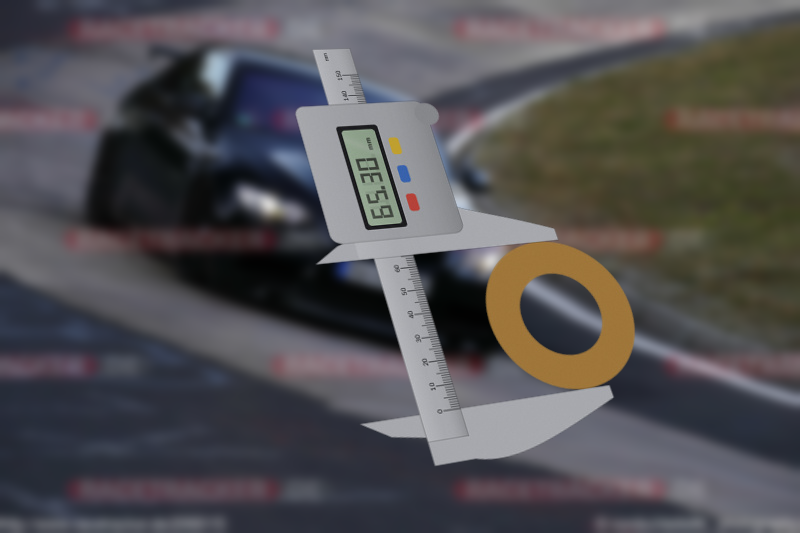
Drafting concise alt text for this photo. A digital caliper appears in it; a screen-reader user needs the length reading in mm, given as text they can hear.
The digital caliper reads 65.30 mm
